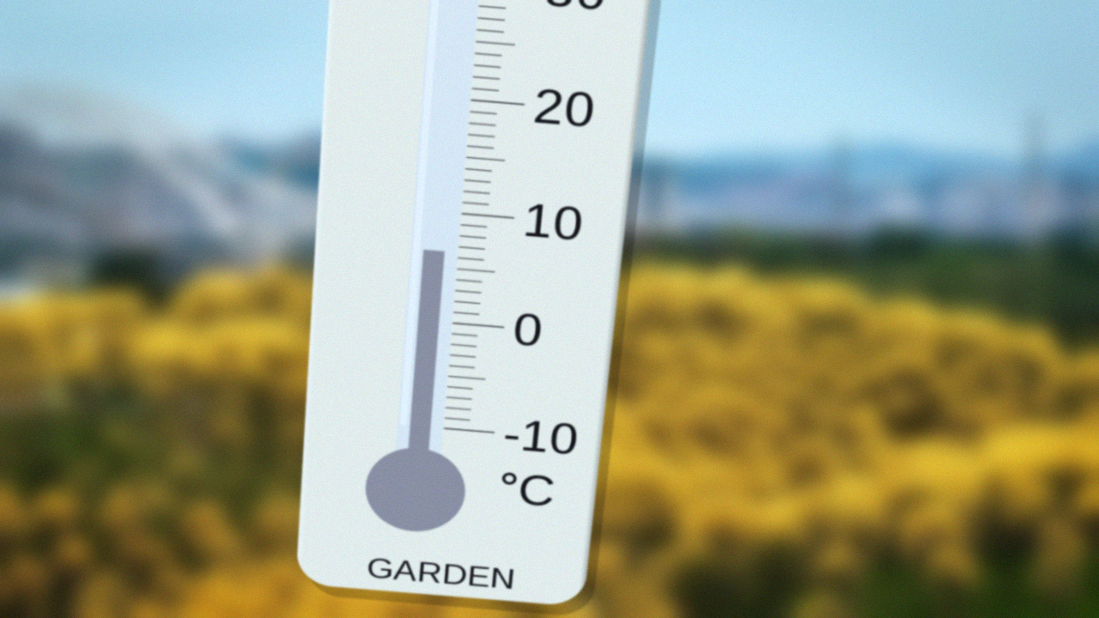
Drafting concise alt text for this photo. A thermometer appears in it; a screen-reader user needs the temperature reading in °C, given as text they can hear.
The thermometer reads 6.5 °C
